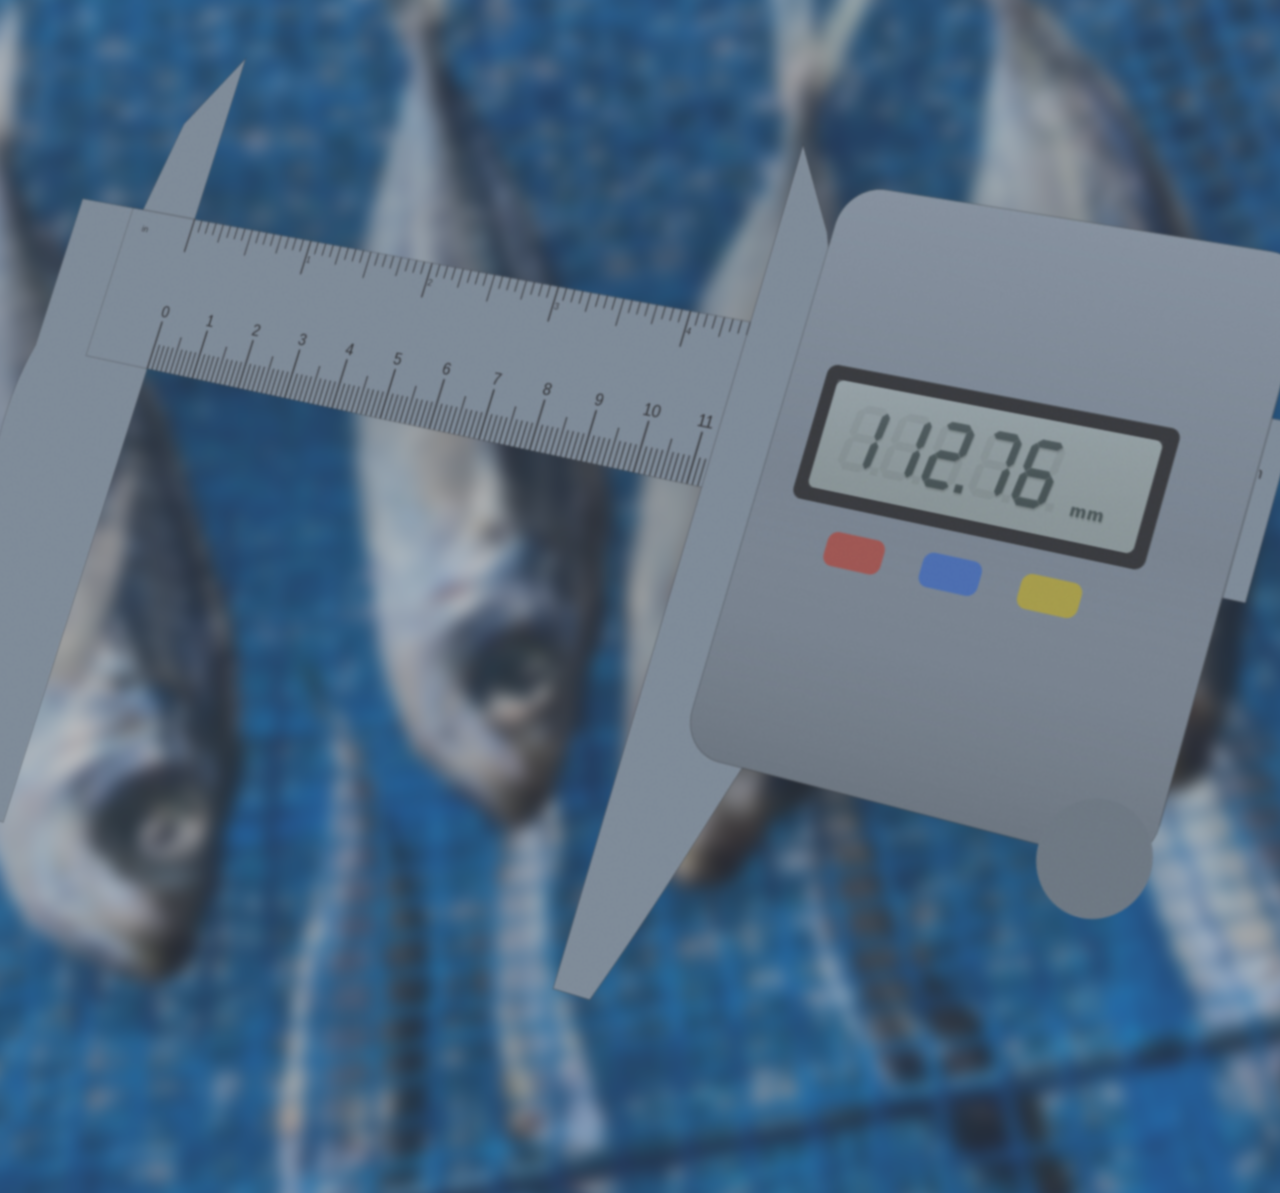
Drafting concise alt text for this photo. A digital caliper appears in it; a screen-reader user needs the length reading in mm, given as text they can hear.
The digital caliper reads 112.76 mm
